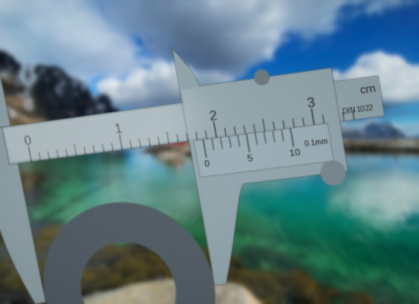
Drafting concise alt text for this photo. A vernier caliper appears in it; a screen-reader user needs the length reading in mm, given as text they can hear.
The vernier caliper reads 18.6 mm
